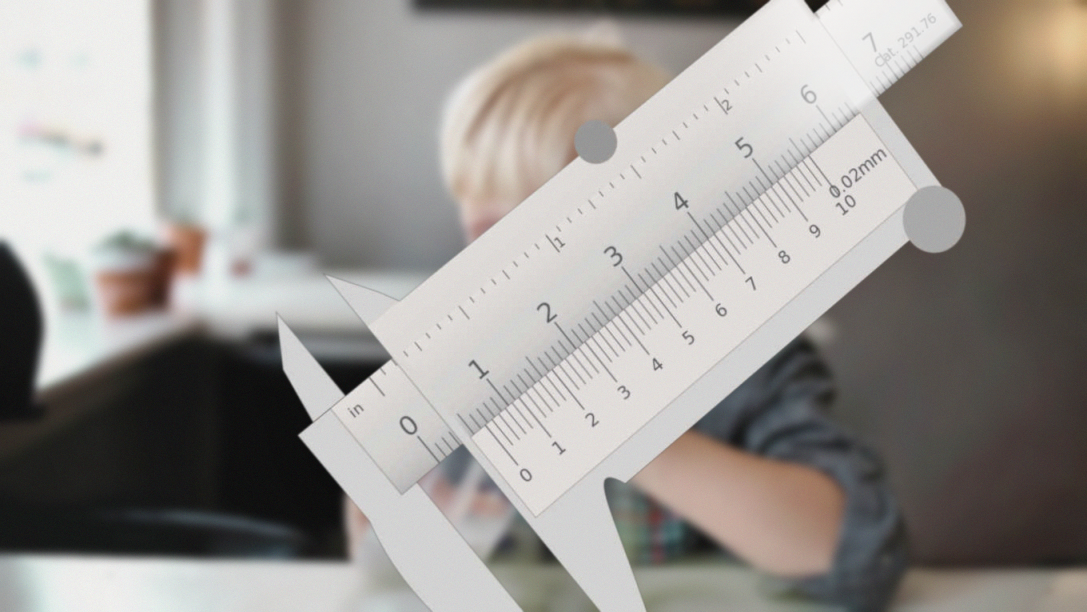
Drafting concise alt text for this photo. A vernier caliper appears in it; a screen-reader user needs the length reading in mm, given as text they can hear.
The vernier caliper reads 6.6 mm
